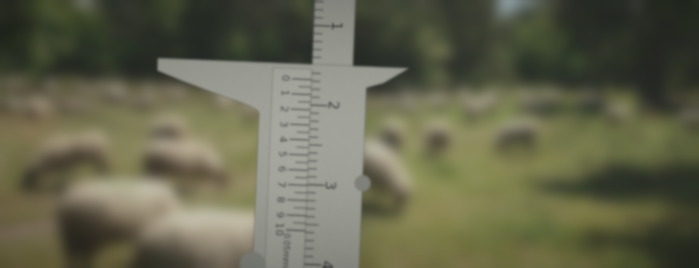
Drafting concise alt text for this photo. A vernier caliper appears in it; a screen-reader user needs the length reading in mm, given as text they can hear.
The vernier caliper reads 16.8 mm
